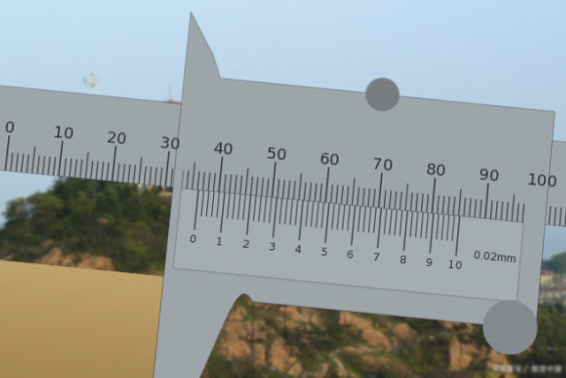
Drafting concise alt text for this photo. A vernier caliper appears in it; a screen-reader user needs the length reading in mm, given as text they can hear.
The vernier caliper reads 36.2 mm
